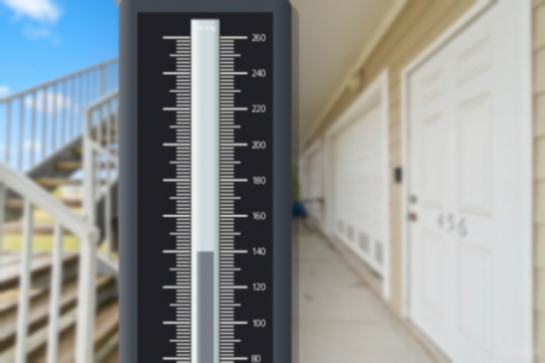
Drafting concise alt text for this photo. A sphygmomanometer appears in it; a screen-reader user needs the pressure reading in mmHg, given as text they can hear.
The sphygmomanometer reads 140 mmHg
